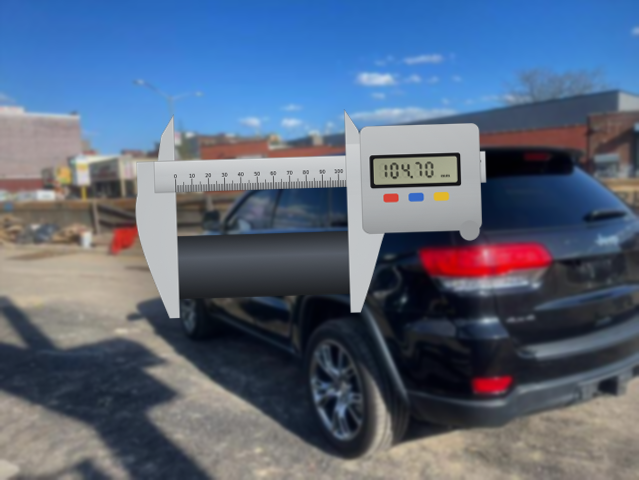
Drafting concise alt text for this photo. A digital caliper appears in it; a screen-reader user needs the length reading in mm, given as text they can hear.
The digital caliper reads 104.70 mm
